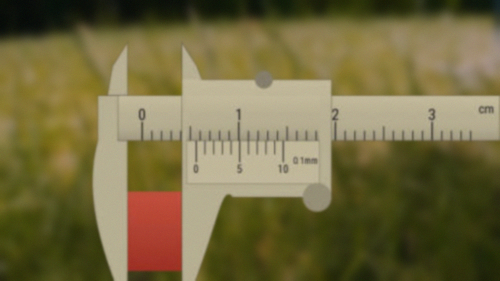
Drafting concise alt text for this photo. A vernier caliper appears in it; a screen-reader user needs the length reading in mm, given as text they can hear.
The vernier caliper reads 5.6 mm
